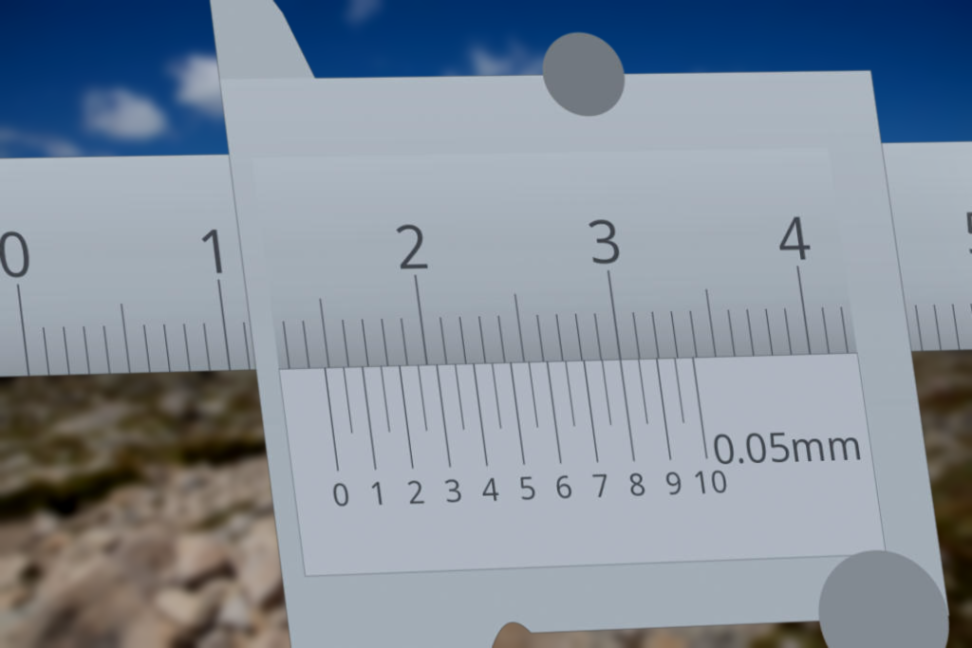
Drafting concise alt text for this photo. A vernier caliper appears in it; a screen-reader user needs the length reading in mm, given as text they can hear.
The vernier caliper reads 14.8 mm
